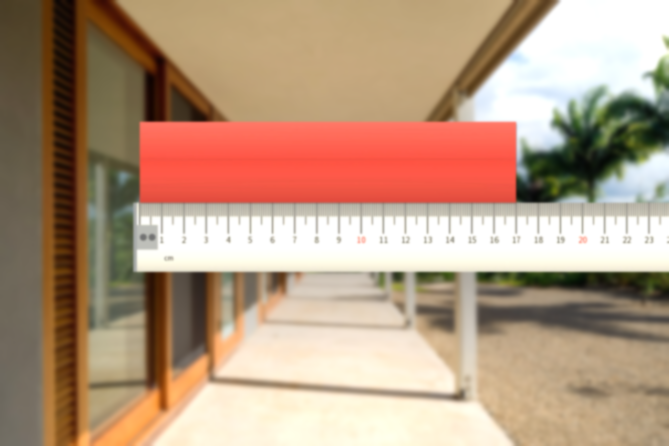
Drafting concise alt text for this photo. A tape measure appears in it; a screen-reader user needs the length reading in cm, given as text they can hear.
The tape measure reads 17 cm
